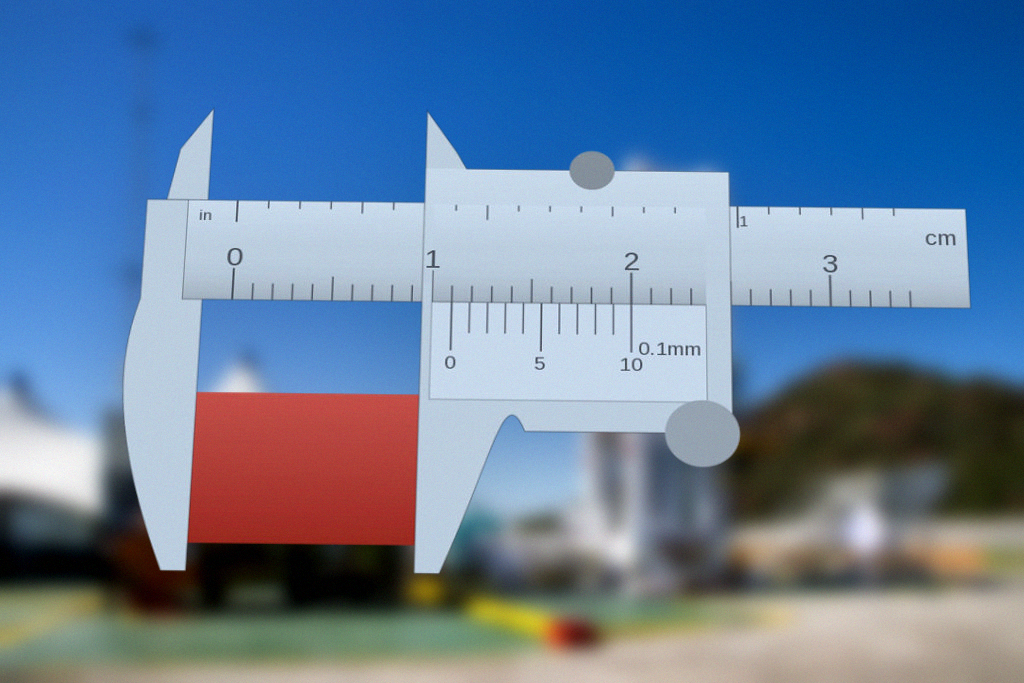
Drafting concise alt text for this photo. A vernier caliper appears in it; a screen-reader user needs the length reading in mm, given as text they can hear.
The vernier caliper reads 11.0 mm
